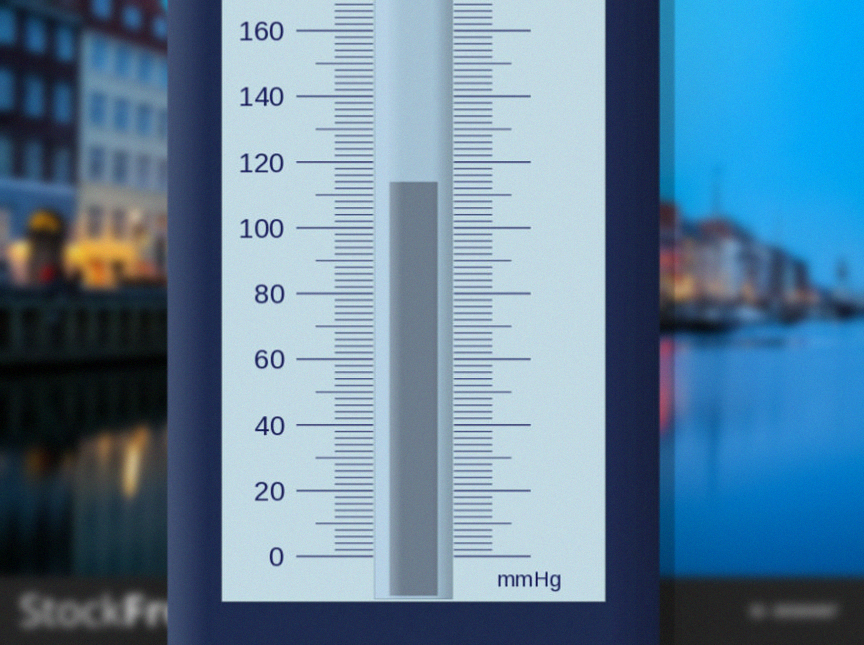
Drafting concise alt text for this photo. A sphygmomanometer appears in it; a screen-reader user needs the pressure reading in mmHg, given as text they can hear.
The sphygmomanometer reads 114 mmHg
